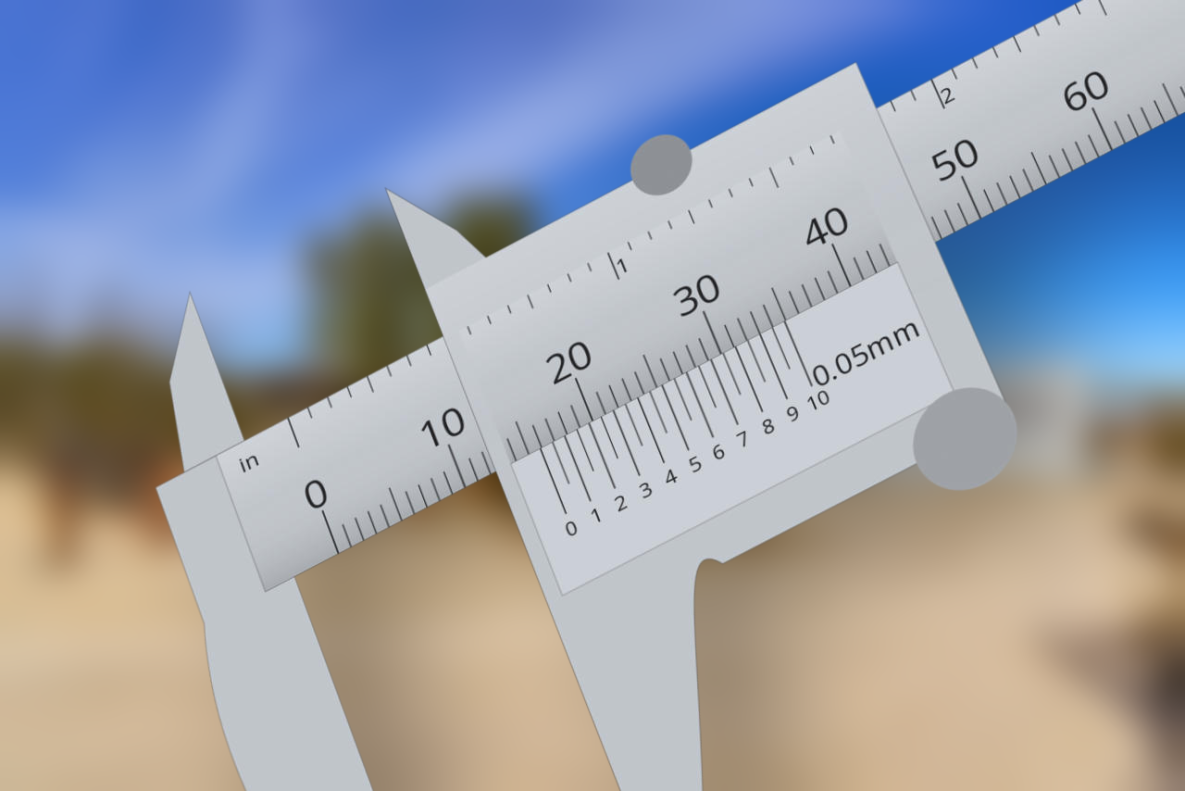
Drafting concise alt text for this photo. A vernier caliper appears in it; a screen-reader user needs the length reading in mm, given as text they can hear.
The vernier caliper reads 15.9 mm
